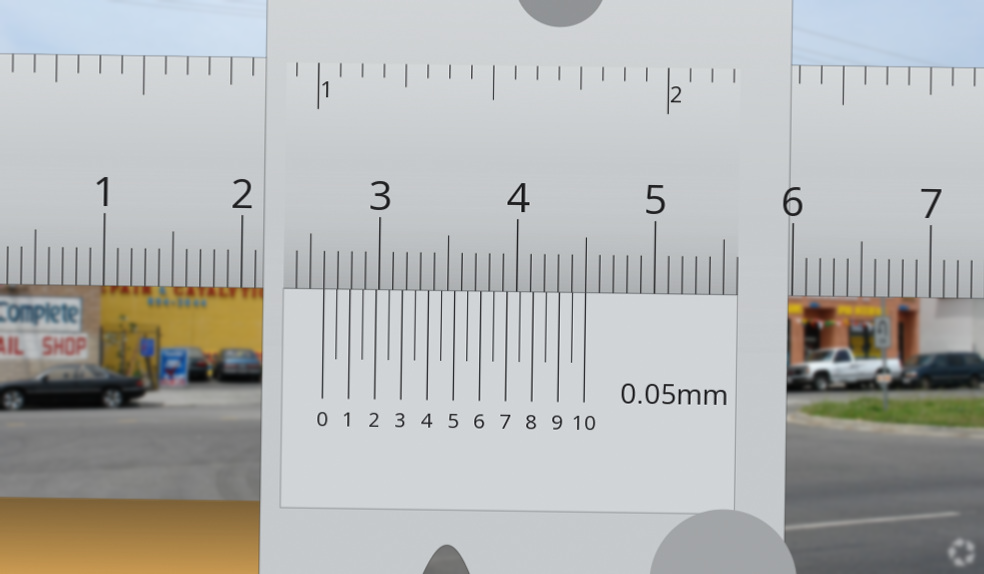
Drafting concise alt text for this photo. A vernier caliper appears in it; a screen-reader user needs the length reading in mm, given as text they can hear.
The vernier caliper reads 26.0 mm
